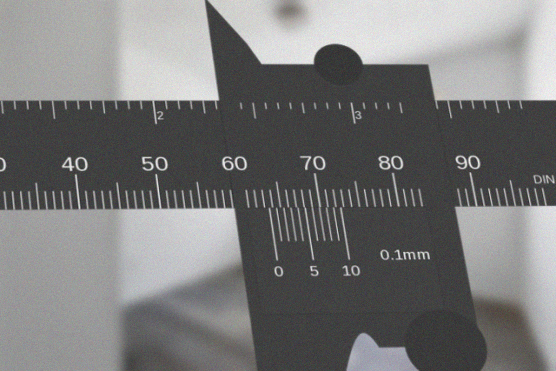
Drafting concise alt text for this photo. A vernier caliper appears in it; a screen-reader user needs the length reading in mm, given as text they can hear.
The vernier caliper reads 63.6 mm
